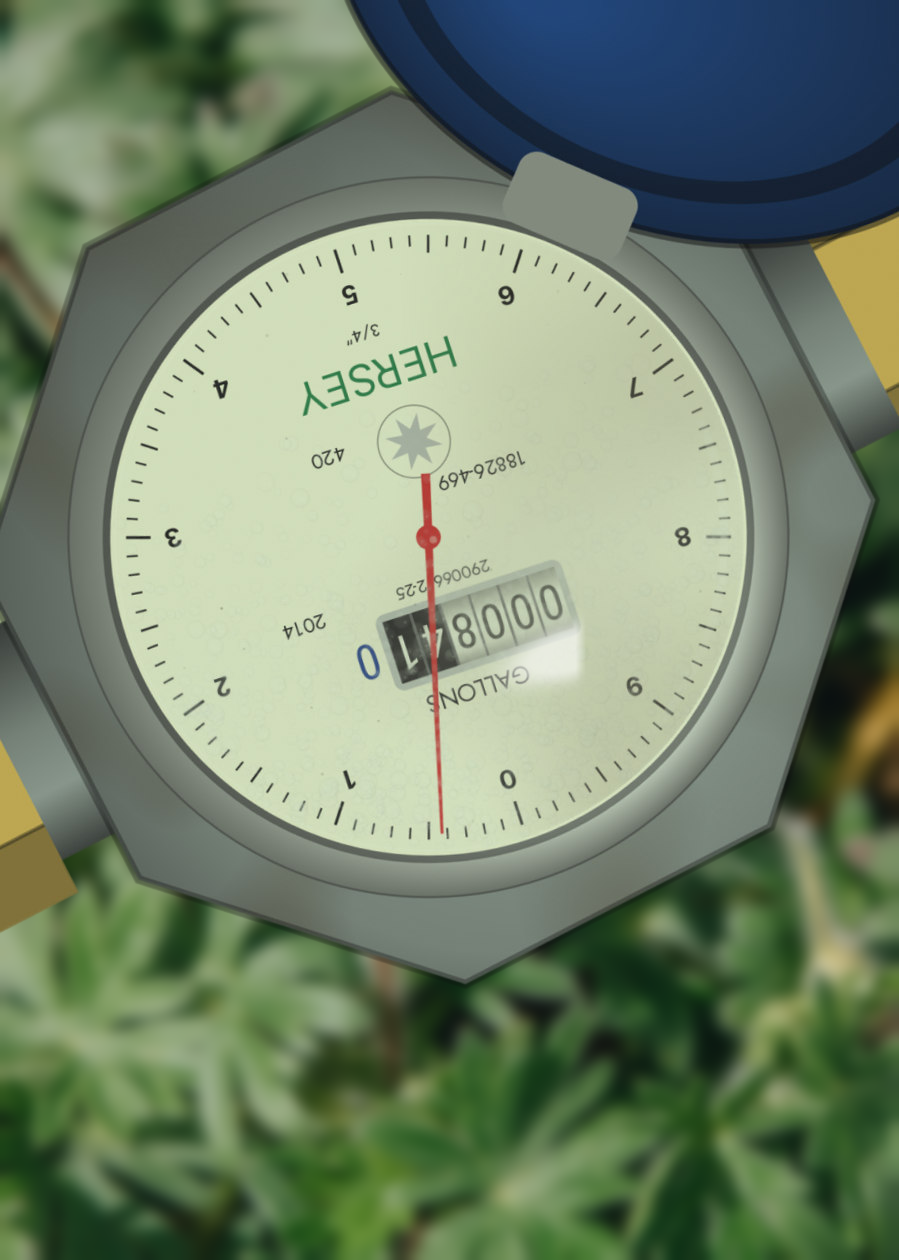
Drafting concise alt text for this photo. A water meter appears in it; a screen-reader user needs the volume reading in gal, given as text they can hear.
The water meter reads 8410.4 gal
